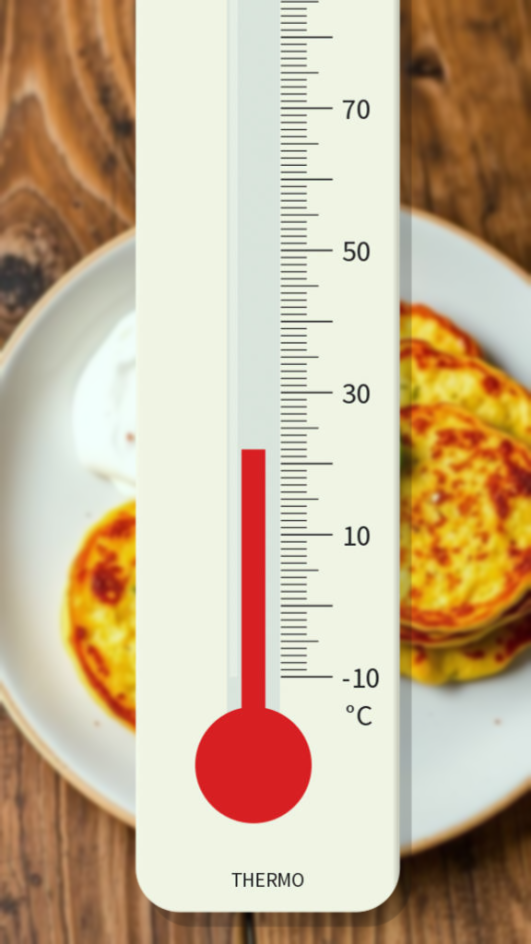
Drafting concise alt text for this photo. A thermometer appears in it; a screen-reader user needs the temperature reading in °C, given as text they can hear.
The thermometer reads 22 °C
